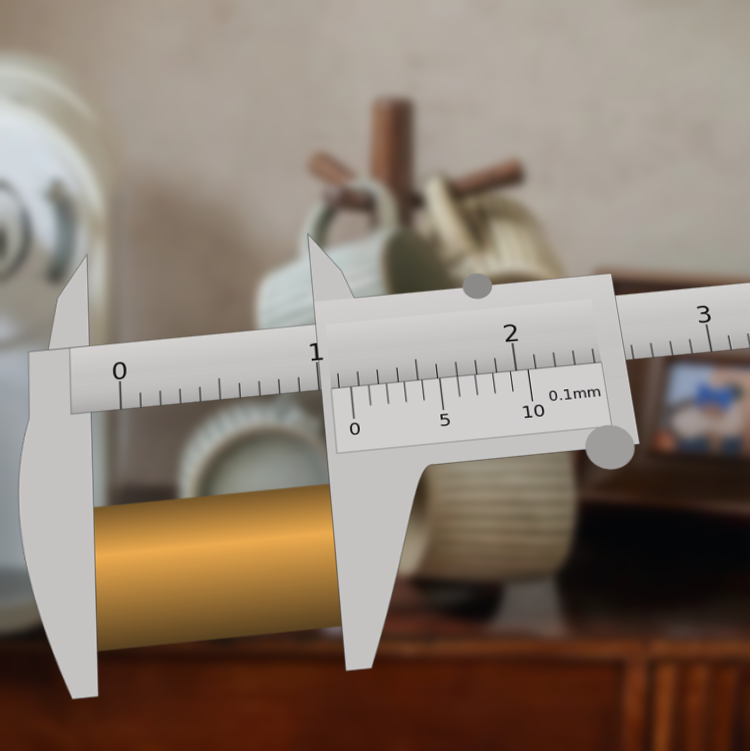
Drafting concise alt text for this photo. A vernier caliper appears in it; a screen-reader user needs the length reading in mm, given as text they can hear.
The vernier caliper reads 11.6 mm
